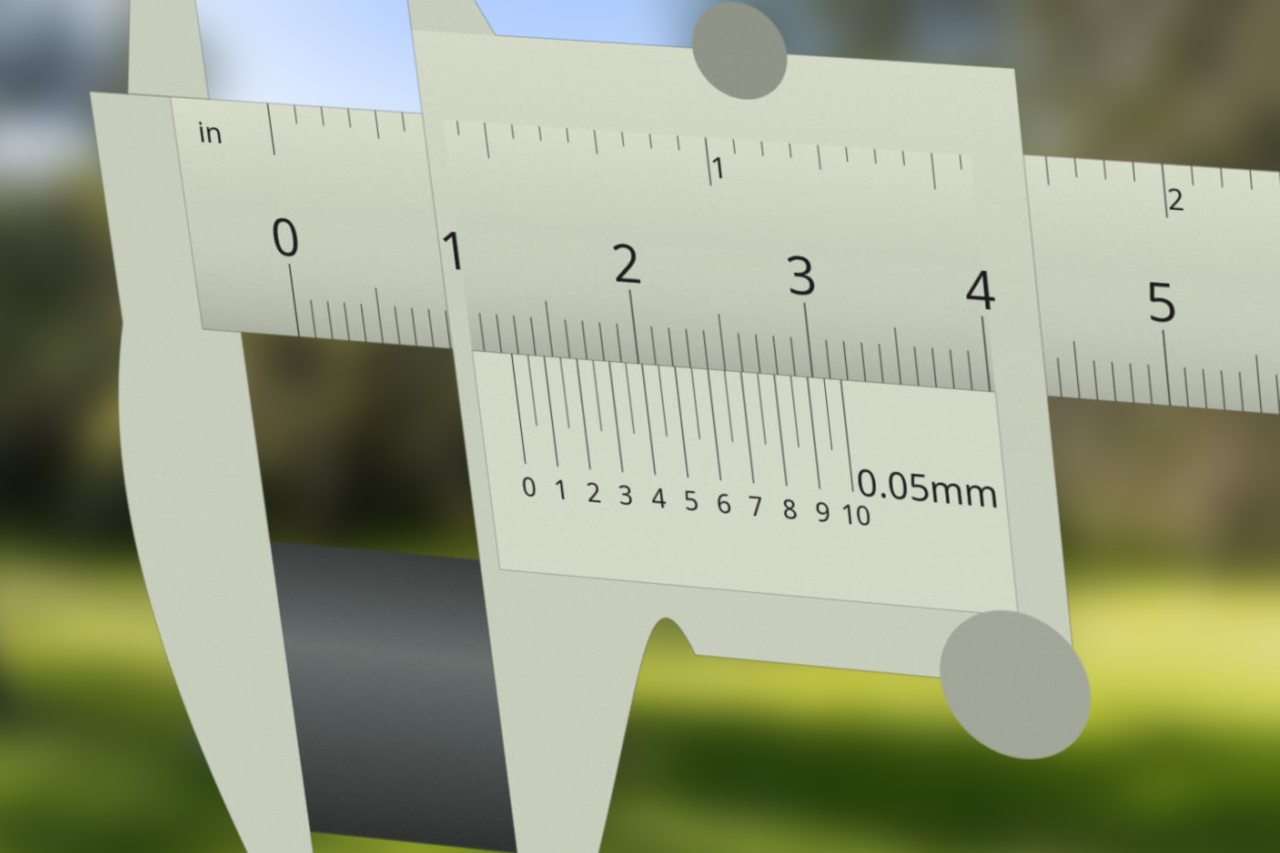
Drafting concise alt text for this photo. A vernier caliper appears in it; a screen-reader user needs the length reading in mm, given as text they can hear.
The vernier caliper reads 12.6 mm
